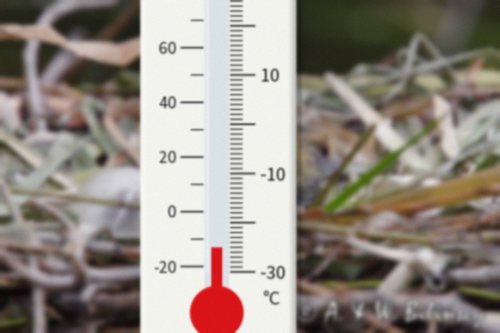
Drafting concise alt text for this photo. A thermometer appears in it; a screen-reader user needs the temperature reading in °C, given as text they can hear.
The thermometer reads -25 °C
